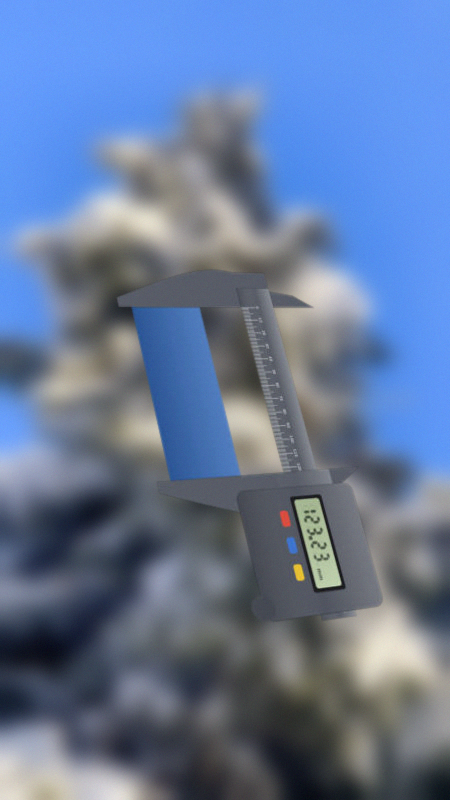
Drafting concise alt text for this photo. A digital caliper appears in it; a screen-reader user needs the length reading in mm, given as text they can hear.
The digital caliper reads 123.23 mm
